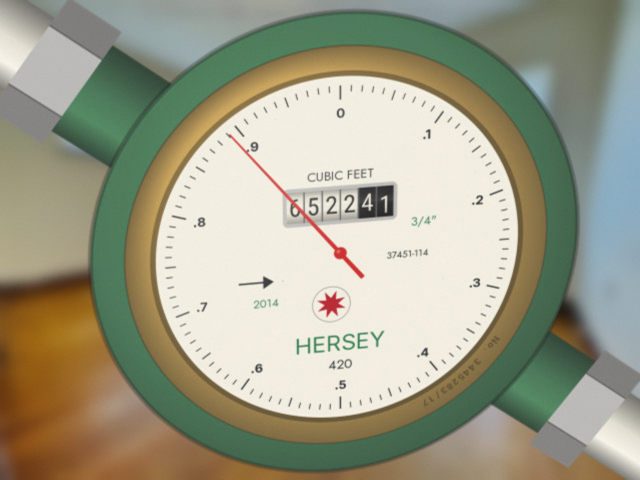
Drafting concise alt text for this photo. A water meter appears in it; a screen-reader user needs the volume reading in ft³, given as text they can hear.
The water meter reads 652240.89 ft³
